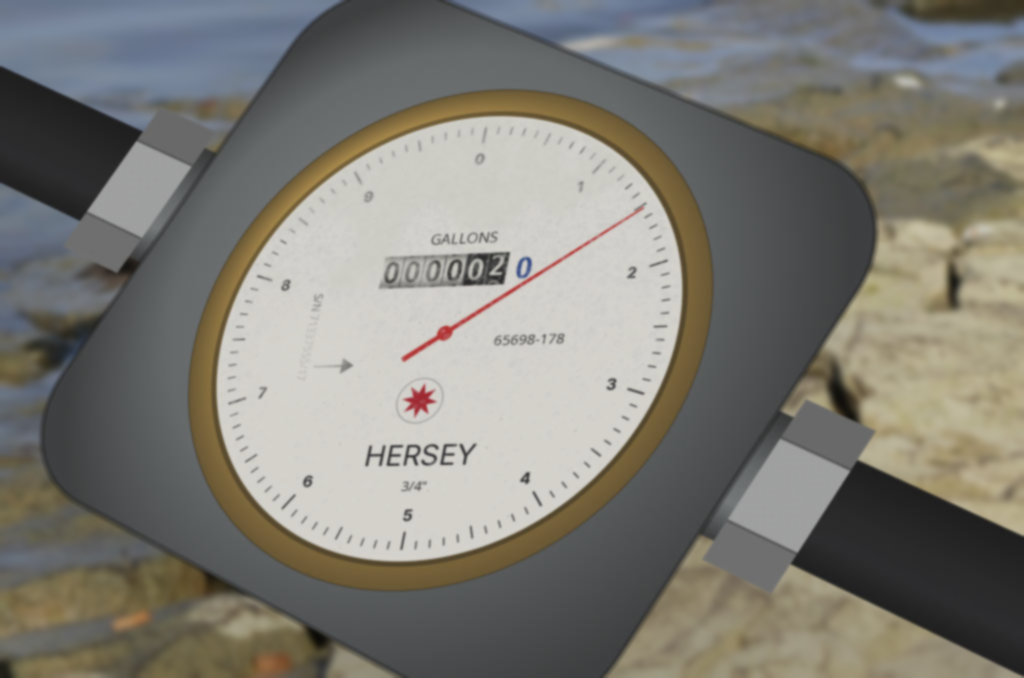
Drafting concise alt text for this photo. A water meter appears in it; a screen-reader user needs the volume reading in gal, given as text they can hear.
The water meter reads 21.5 gal
